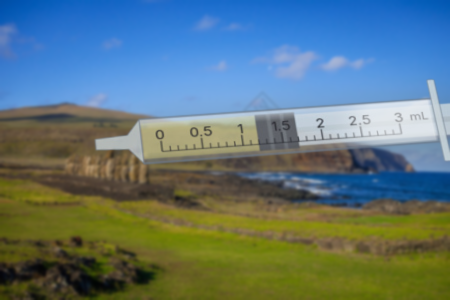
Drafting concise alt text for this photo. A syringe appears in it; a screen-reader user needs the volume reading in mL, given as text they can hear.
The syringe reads 1.2 mL
